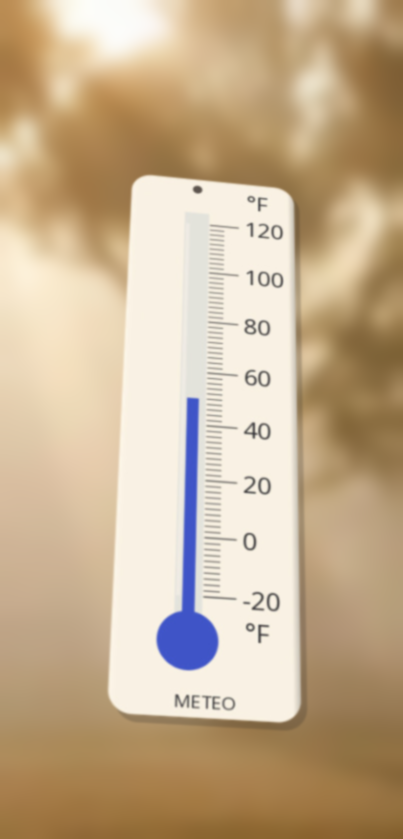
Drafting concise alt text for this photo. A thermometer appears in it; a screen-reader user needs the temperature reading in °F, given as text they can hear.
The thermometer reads 50 °F
